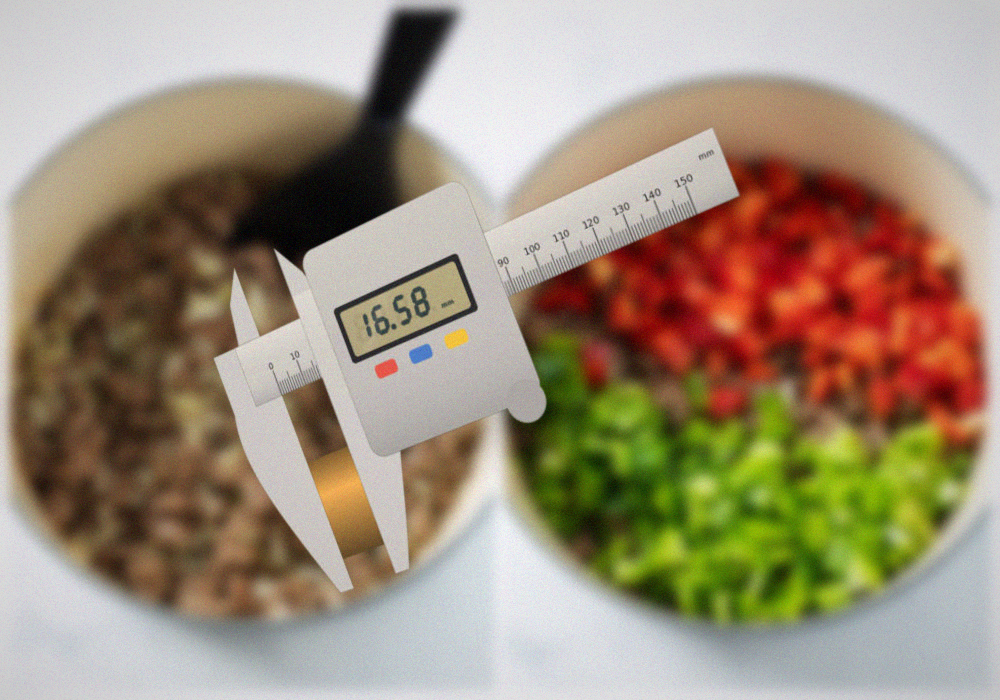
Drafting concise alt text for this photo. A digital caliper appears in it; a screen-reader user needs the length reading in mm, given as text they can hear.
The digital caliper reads 16.58 mm
